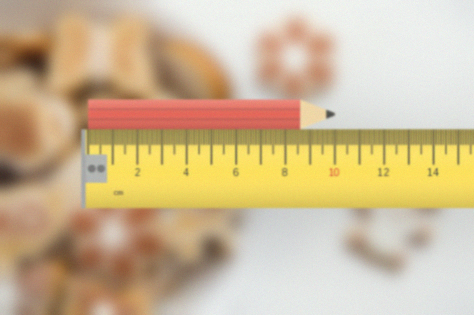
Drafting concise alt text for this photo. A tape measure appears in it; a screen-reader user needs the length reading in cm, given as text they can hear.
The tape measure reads 10 cm
